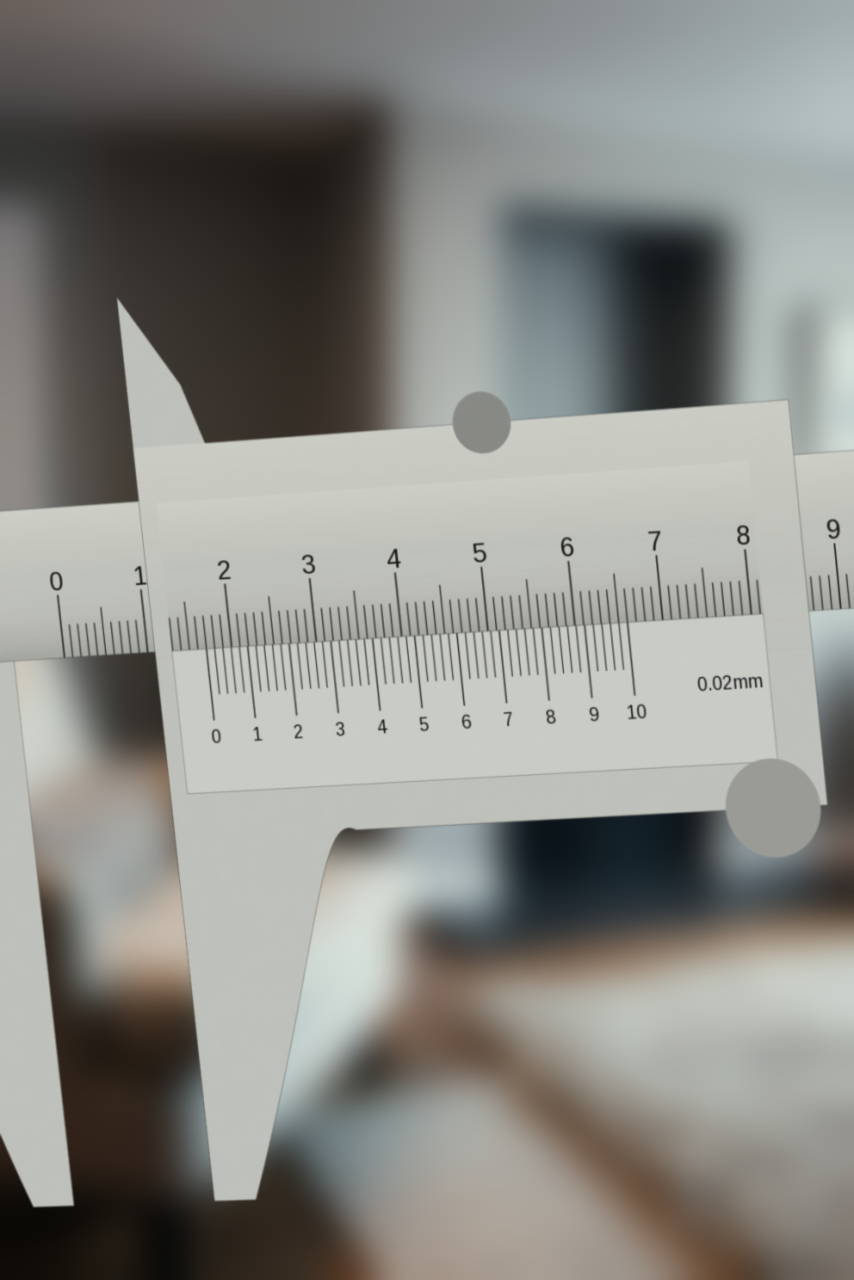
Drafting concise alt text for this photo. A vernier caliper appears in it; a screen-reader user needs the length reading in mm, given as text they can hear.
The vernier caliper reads 17.0 mm
